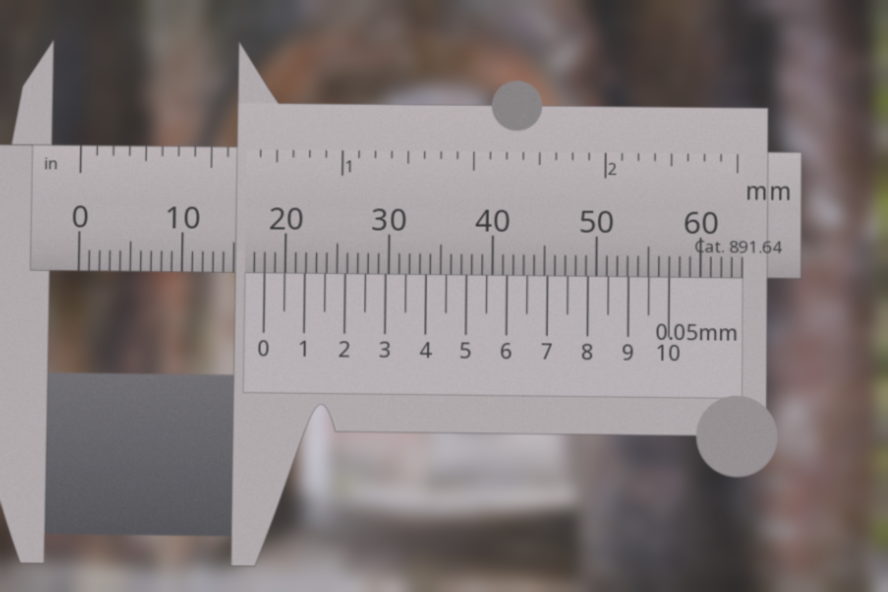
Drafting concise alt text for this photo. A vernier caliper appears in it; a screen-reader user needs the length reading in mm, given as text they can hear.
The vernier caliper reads 18.0 mm
